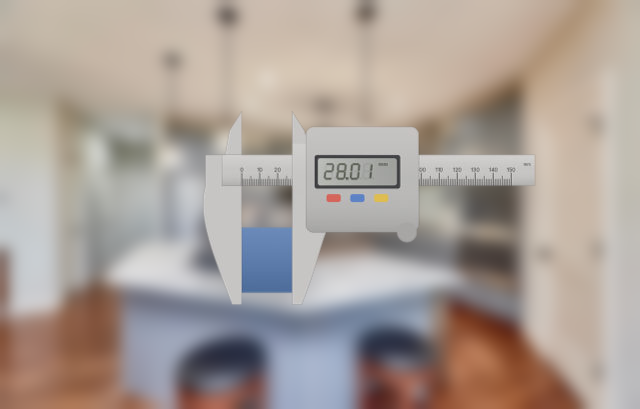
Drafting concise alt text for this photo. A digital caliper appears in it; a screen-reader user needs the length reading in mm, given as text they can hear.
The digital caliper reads 28.01 mm
